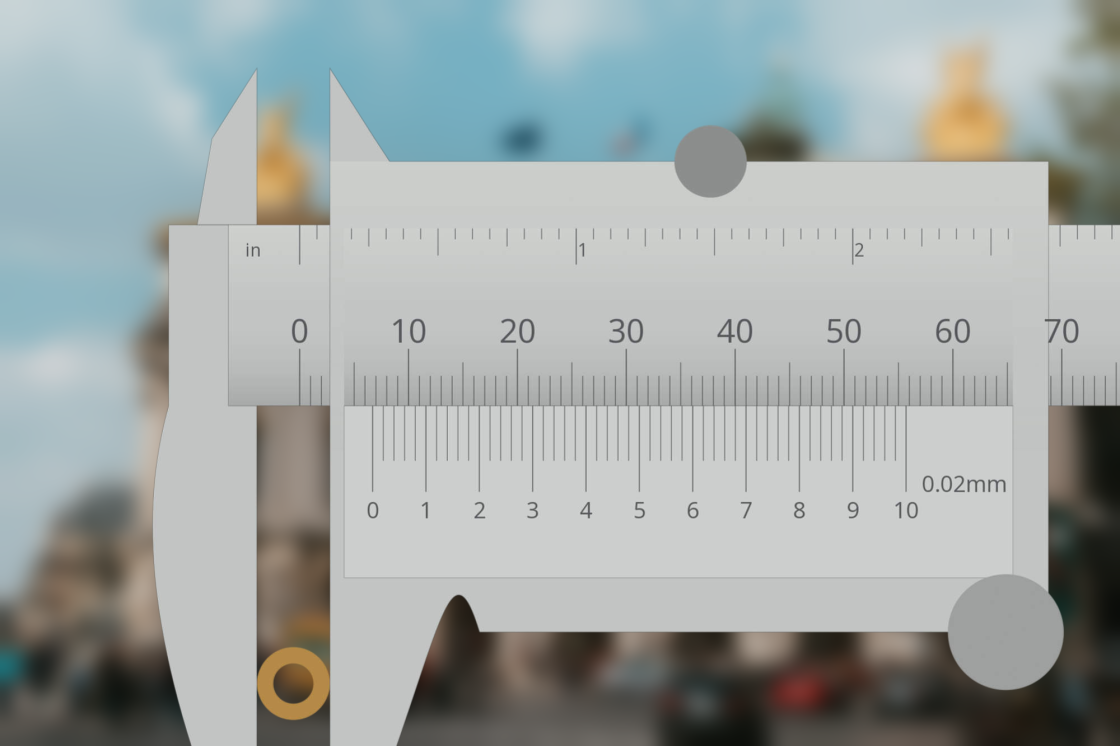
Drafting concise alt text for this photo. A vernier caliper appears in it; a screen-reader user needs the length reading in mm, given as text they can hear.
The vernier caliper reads 6.7 mm
